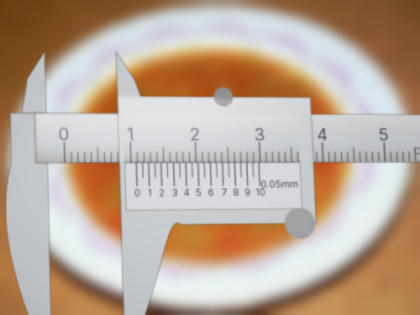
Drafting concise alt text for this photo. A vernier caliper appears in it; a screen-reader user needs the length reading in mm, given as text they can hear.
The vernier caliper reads 10.8 mm
